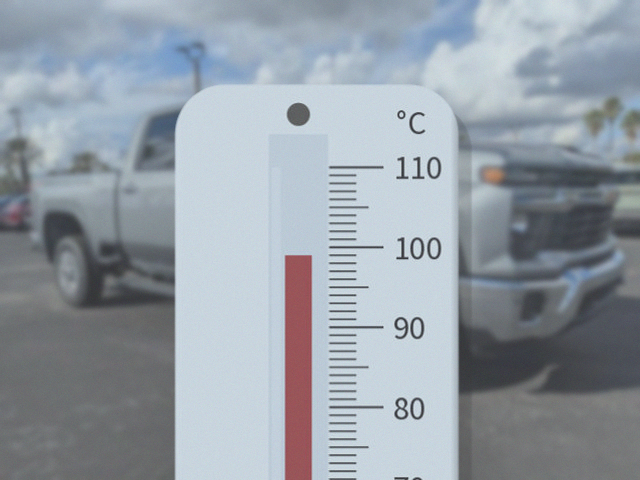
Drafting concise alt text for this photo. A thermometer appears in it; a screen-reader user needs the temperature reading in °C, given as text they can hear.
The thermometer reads 99 °C
